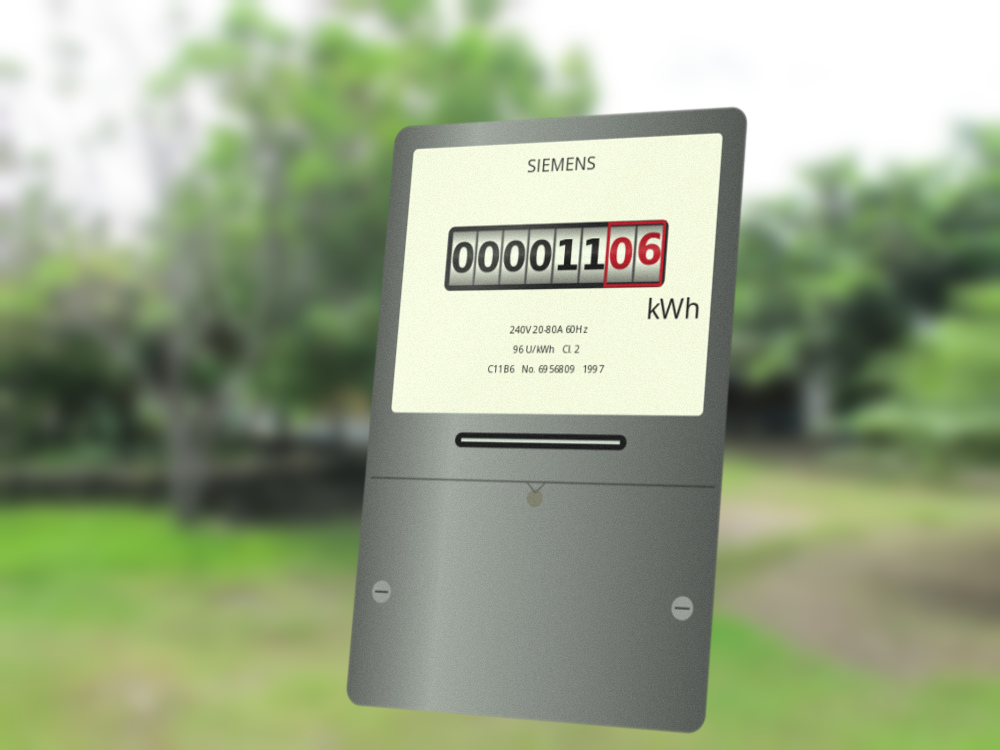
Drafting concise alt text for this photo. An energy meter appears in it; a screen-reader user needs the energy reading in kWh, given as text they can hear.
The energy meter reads 11.06 kWh
